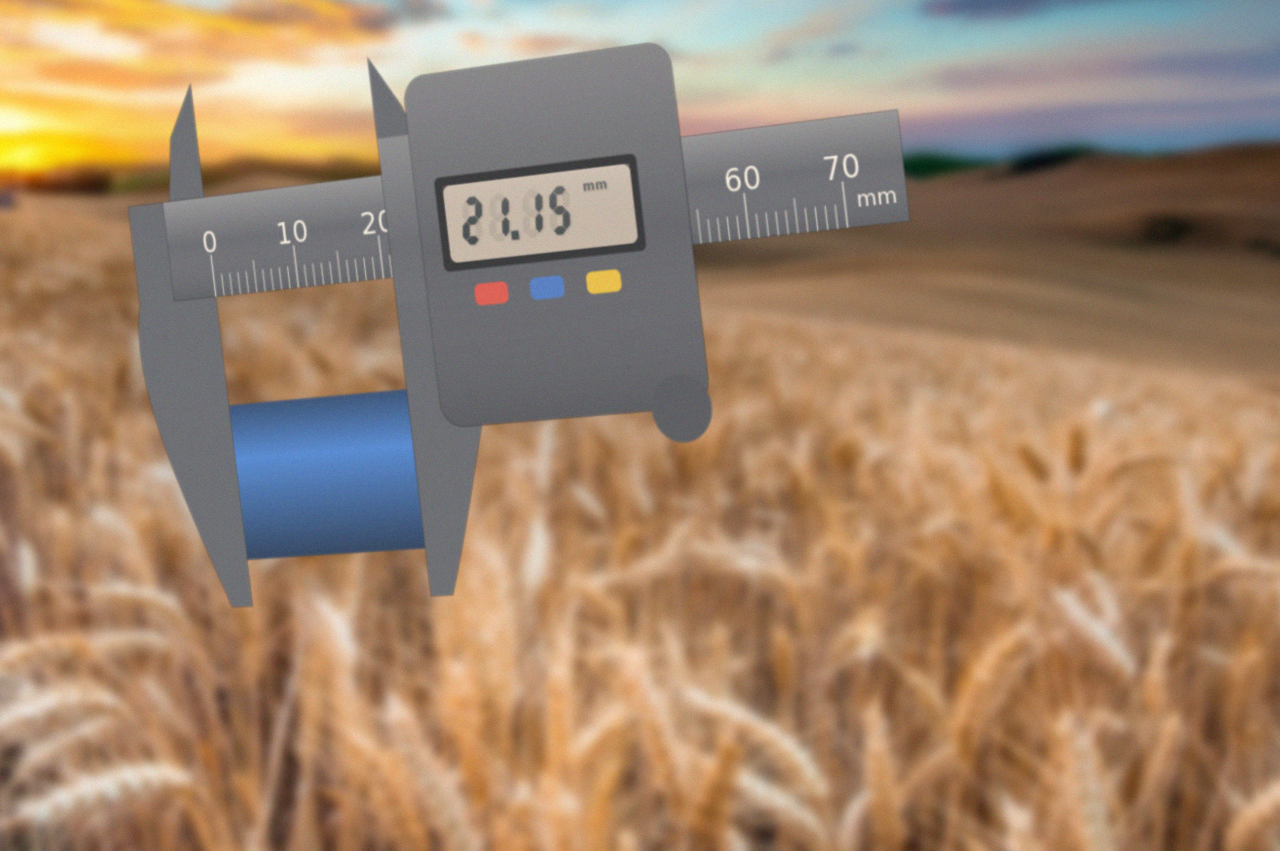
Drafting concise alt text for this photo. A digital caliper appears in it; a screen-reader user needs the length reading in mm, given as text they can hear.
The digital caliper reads 21.15 mm
